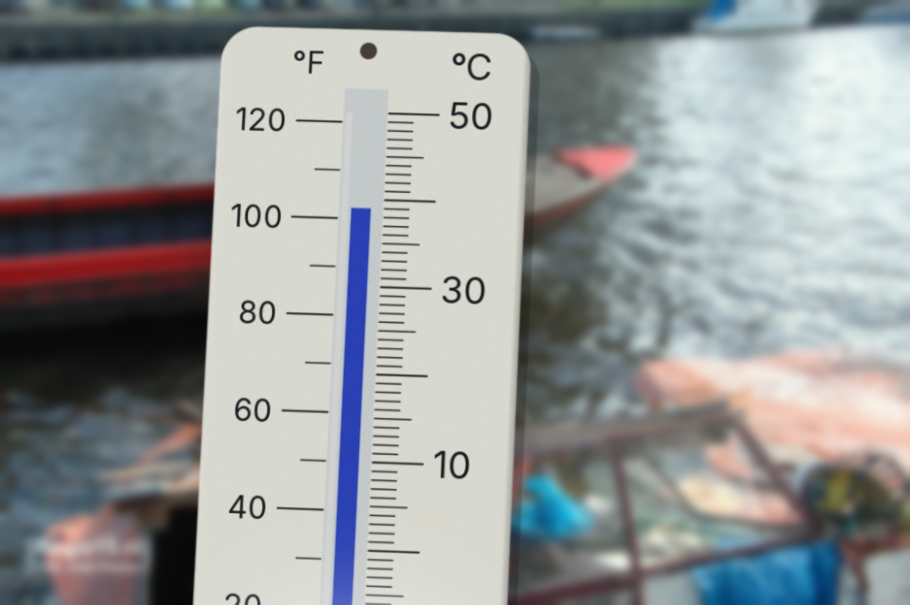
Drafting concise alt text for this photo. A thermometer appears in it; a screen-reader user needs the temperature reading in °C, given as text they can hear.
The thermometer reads 39 °C
